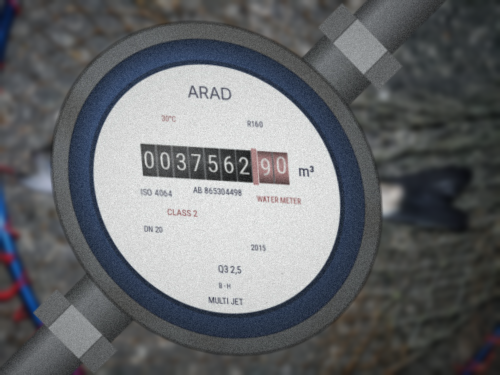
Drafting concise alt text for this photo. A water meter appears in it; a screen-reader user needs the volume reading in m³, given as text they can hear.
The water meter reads 37562.90 m³
